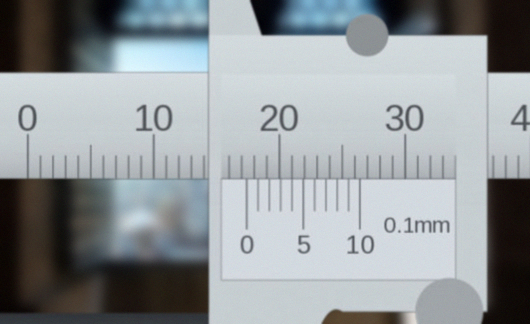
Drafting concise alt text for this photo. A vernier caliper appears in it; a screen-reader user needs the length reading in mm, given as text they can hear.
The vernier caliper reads 17.4 mm
